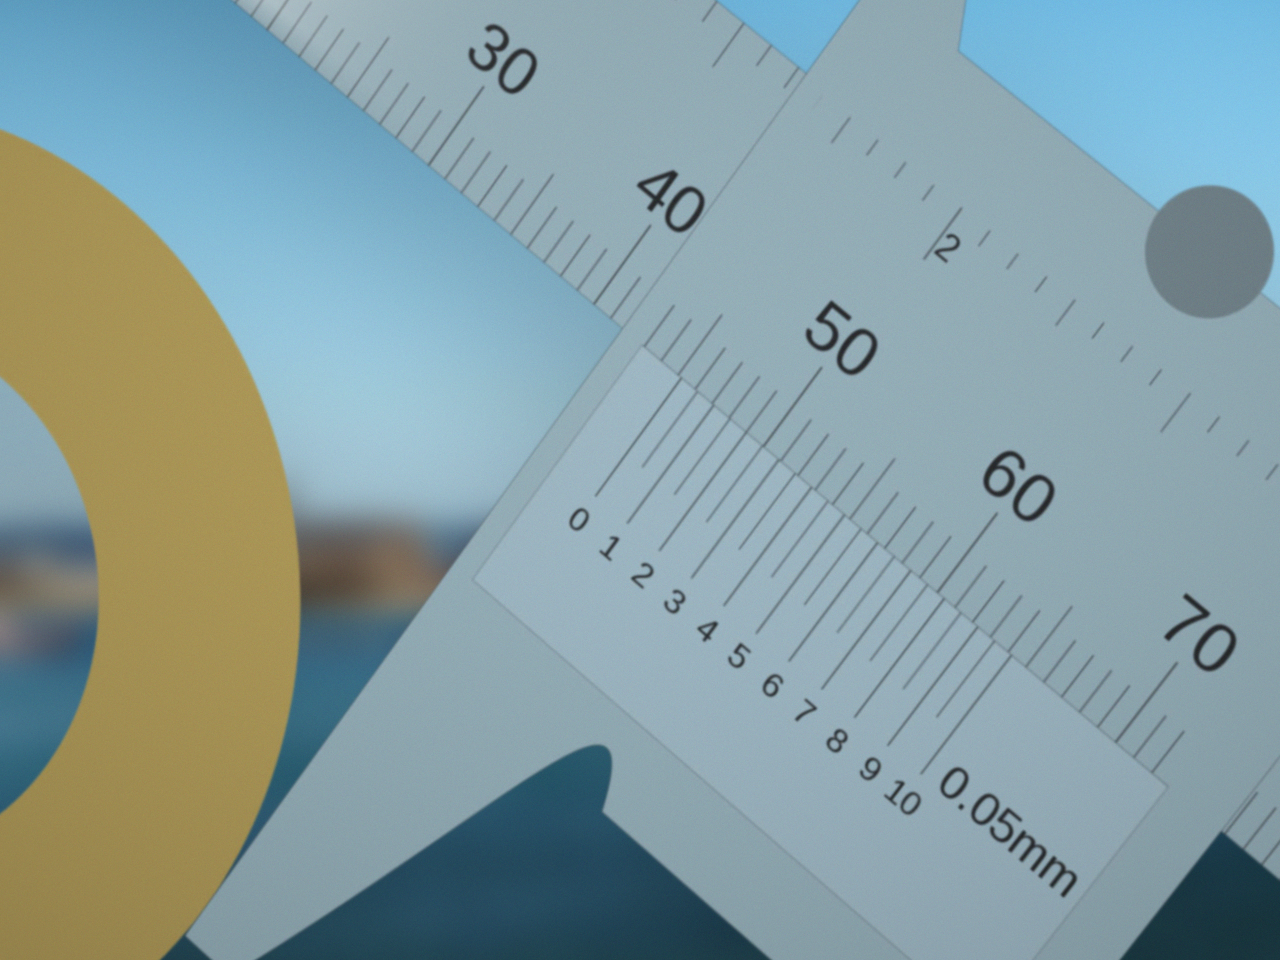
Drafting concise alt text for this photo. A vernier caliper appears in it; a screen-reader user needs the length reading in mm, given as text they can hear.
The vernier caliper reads 45.2 mm
